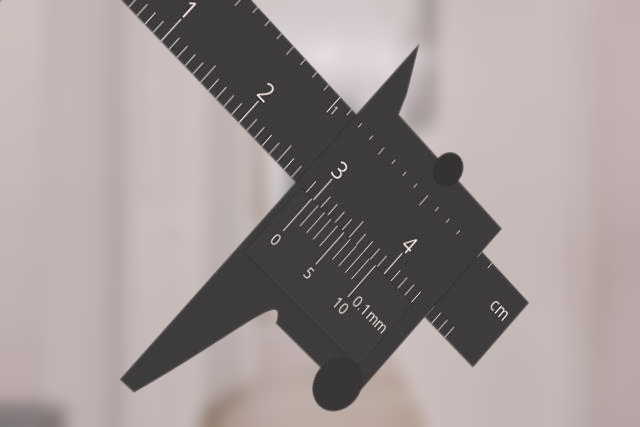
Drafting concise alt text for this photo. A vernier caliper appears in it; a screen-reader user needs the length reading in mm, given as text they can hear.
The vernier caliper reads 29.8 mm
